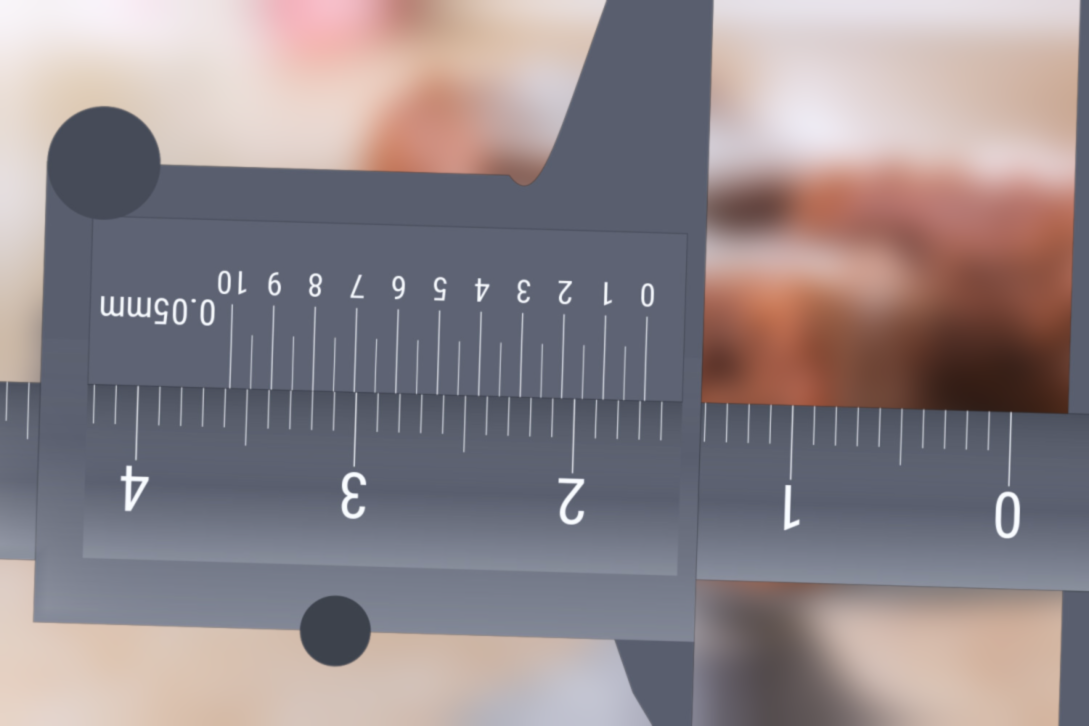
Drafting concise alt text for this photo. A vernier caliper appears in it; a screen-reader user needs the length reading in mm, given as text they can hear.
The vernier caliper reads 16.8 mm
